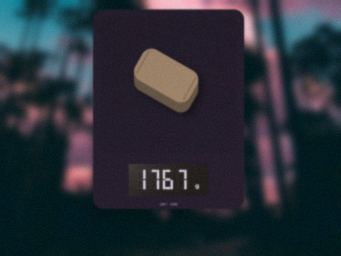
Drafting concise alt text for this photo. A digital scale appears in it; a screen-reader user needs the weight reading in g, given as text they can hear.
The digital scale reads 1767 g
